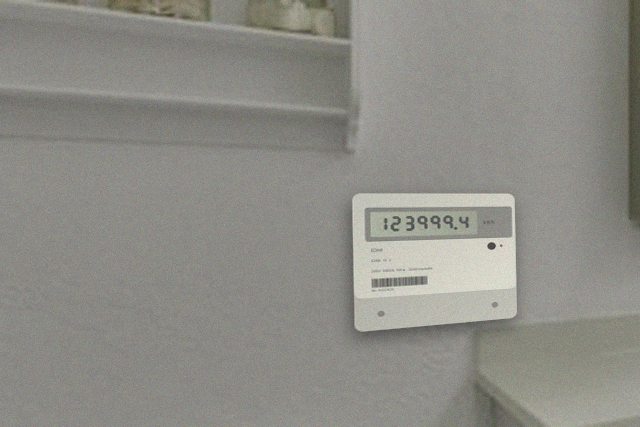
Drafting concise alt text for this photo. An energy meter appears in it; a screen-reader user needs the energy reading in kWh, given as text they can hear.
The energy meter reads 123999.4 kWh
